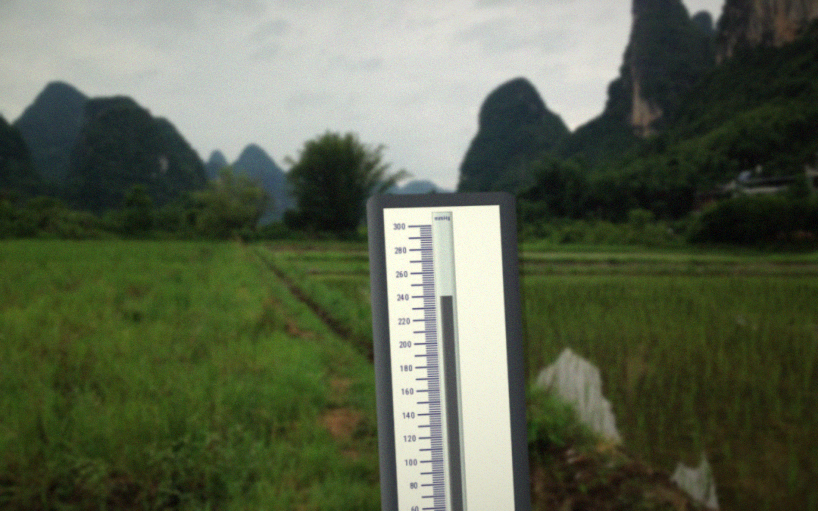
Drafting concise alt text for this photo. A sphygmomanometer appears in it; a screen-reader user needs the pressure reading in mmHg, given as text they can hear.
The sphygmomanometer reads 240 mmHg
